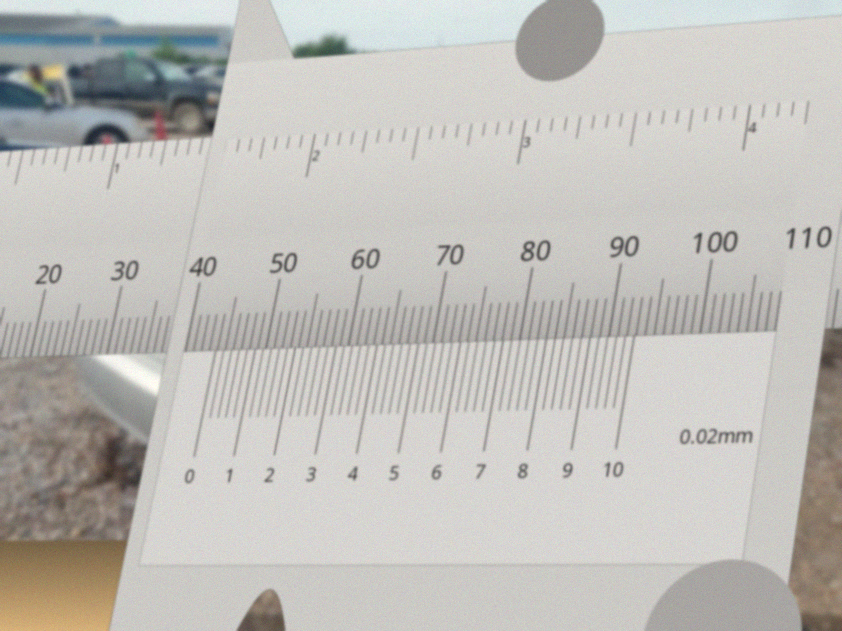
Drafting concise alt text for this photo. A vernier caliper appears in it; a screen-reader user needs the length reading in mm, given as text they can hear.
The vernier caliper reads 43.8 mm
